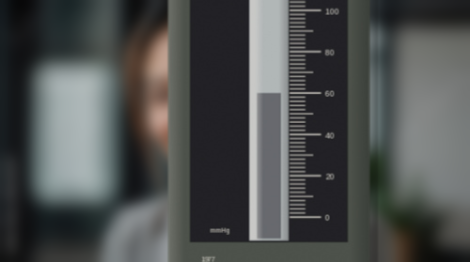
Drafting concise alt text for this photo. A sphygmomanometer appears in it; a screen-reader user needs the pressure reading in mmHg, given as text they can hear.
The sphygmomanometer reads 60 mmHg
